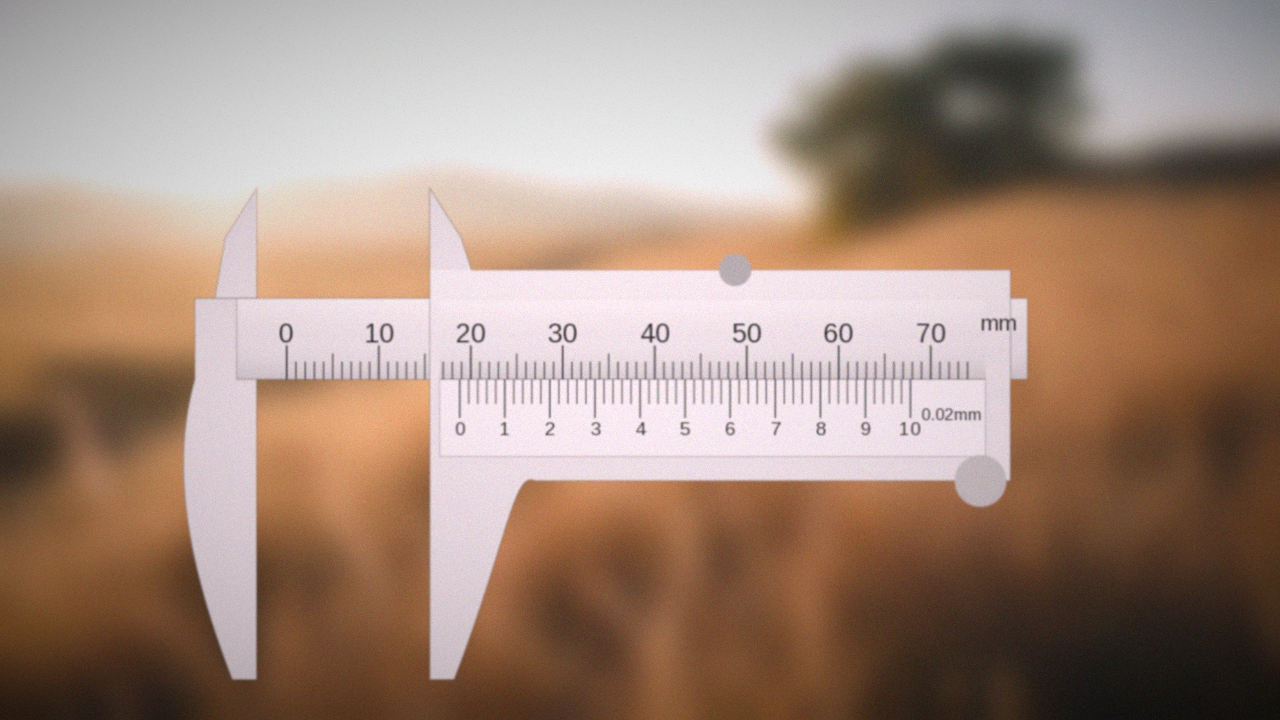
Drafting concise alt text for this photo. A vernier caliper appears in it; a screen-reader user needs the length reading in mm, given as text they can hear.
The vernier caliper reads 18.8 mm
